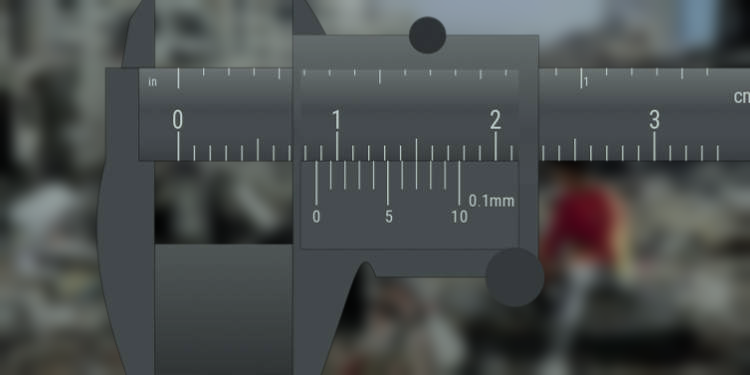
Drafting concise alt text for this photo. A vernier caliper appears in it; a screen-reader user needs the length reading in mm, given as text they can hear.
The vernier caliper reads 8.7 mm
